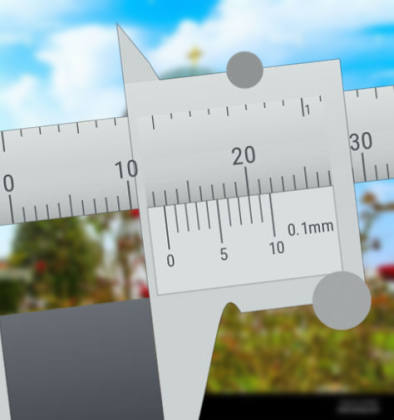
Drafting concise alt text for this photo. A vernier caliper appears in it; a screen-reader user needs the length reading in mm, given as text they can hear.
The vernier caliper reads 12.8 mm
